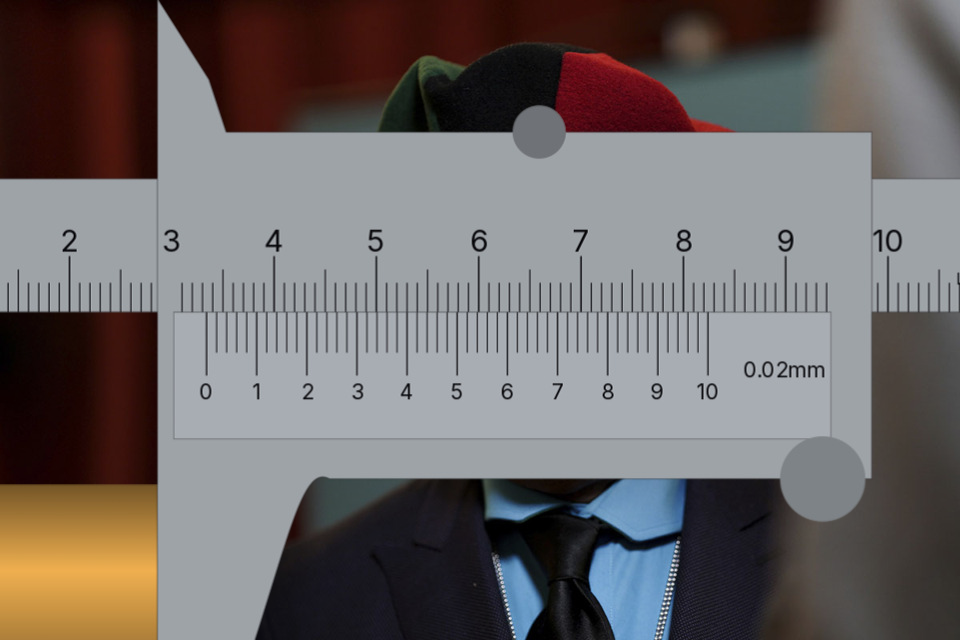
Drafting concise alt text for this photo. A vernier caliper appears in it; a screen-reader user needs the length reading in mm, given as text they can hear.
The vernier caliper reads 33.4 mm
